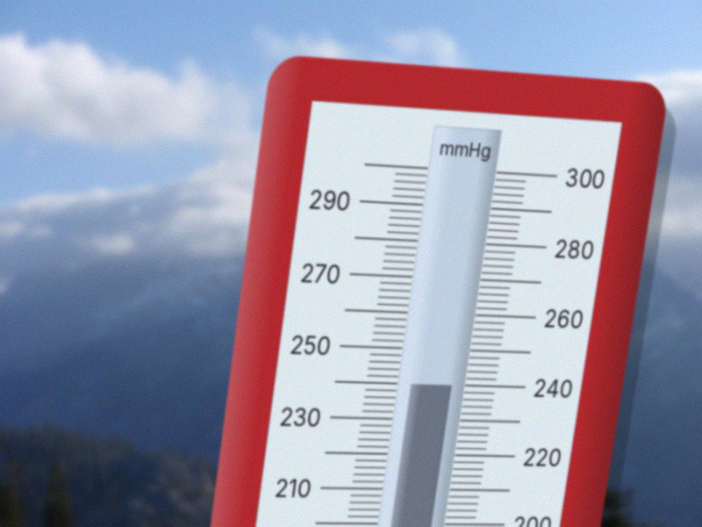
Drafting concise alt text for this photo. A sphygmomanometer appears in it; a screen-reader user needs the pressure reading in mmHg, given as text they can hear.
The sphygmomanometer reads 240 mmHg
